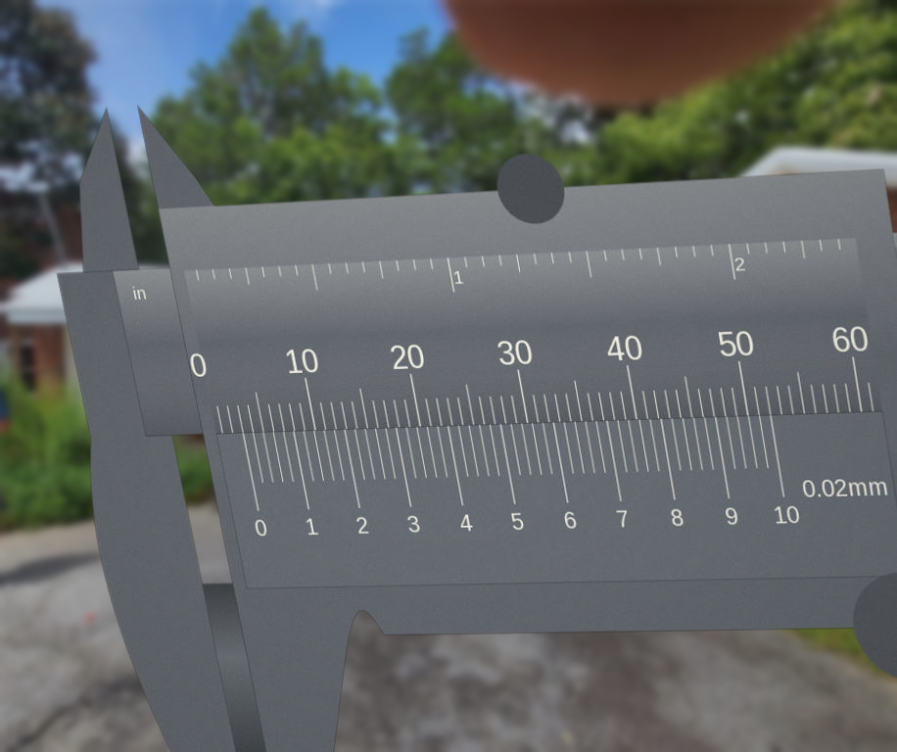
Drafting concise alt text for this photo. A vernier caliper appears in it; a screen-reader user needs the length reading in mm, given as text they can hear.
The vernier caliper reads 3.0 mm
